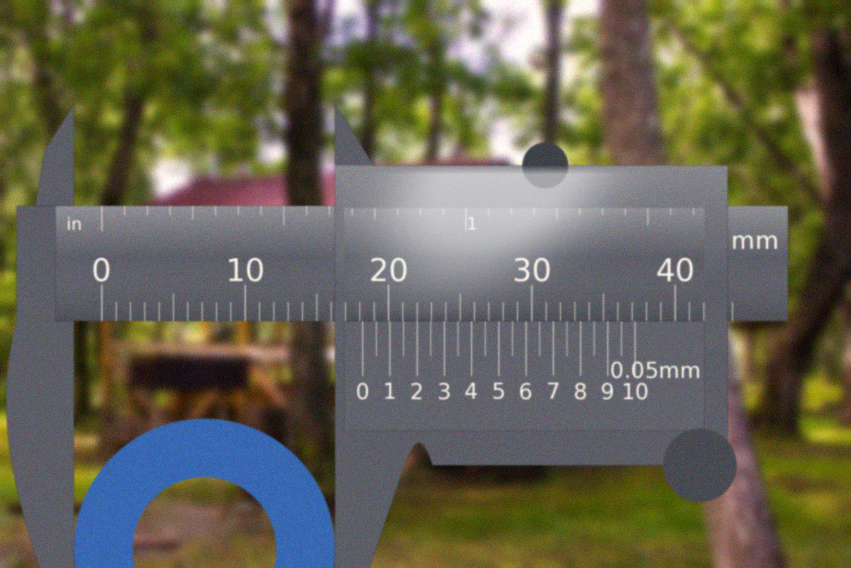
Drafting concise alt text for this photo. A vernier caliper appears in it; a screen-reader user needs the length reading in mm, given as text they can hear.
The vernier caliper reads 18.2 mm
